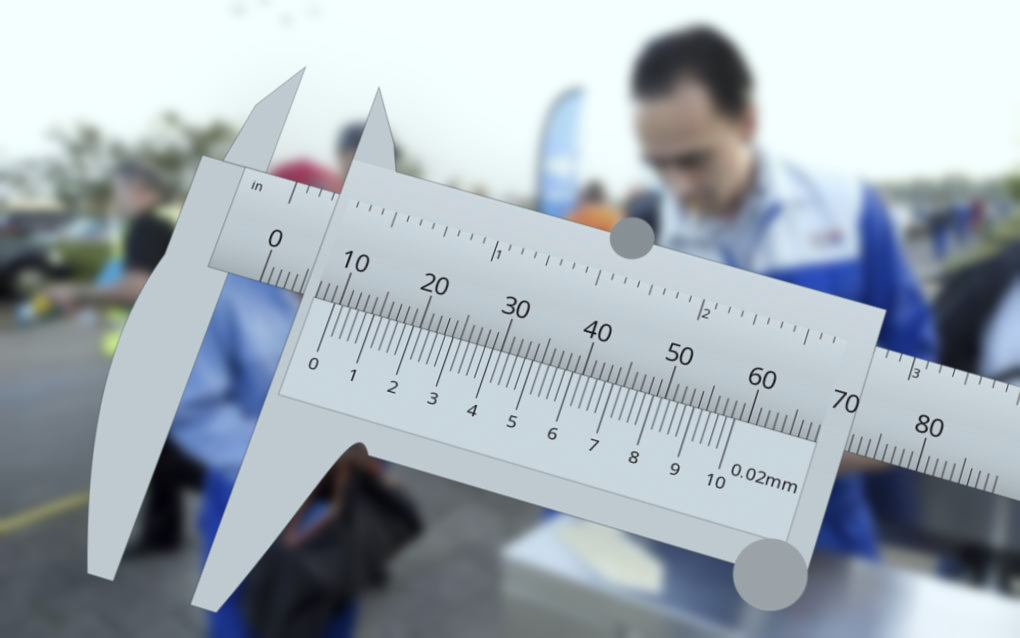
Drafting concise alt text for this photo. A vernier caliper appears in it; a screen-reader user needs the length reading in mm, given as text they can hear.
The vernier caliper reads 9.4 mm
